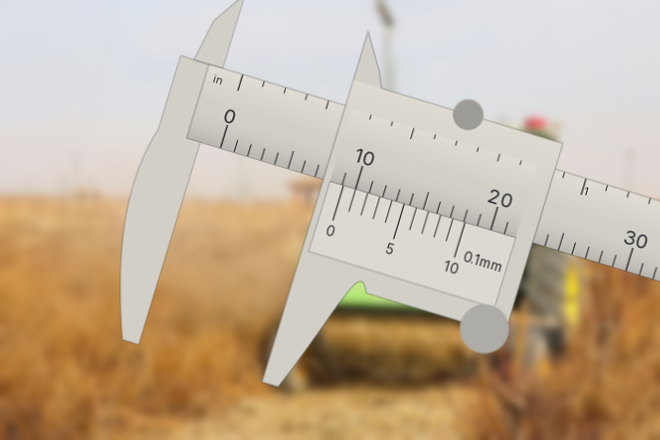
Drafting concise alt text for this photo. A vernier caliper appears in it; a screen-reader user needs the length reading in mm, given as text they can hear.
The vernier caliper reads 9.1 mm
